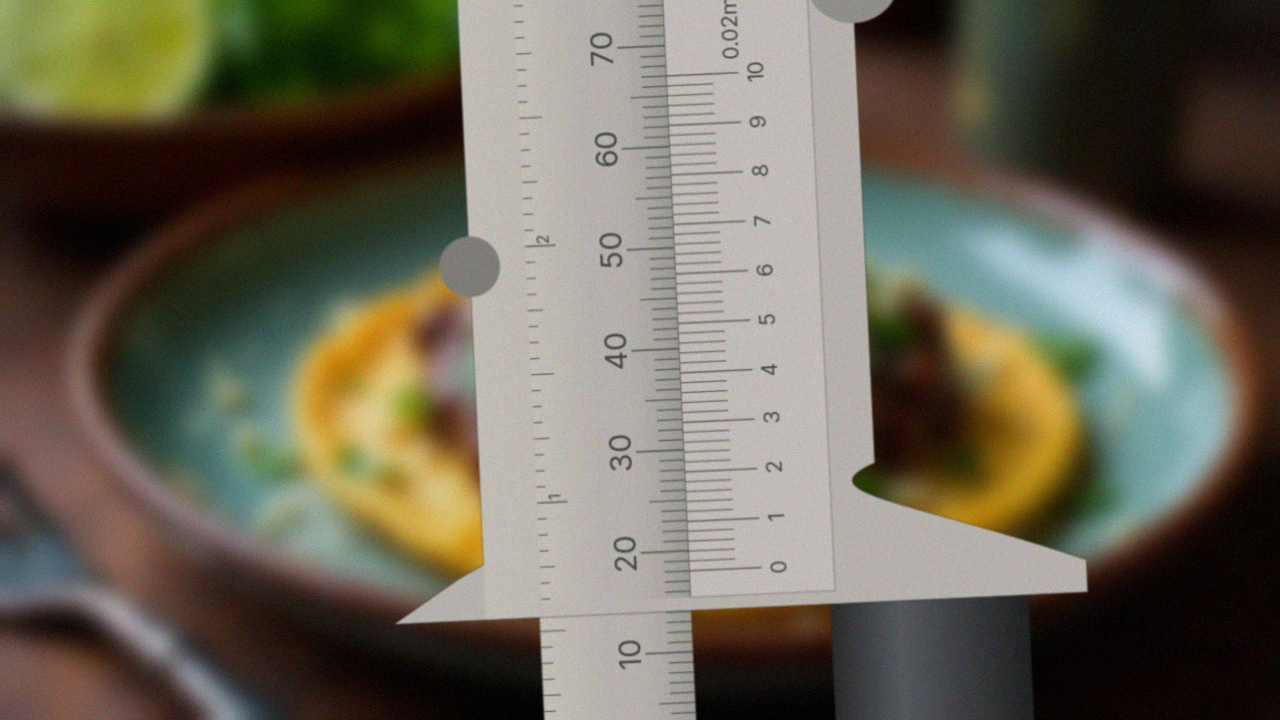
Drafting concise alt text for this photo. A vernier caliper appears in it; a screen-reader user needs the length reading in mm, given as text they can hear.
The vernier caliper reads 18.0 mm
